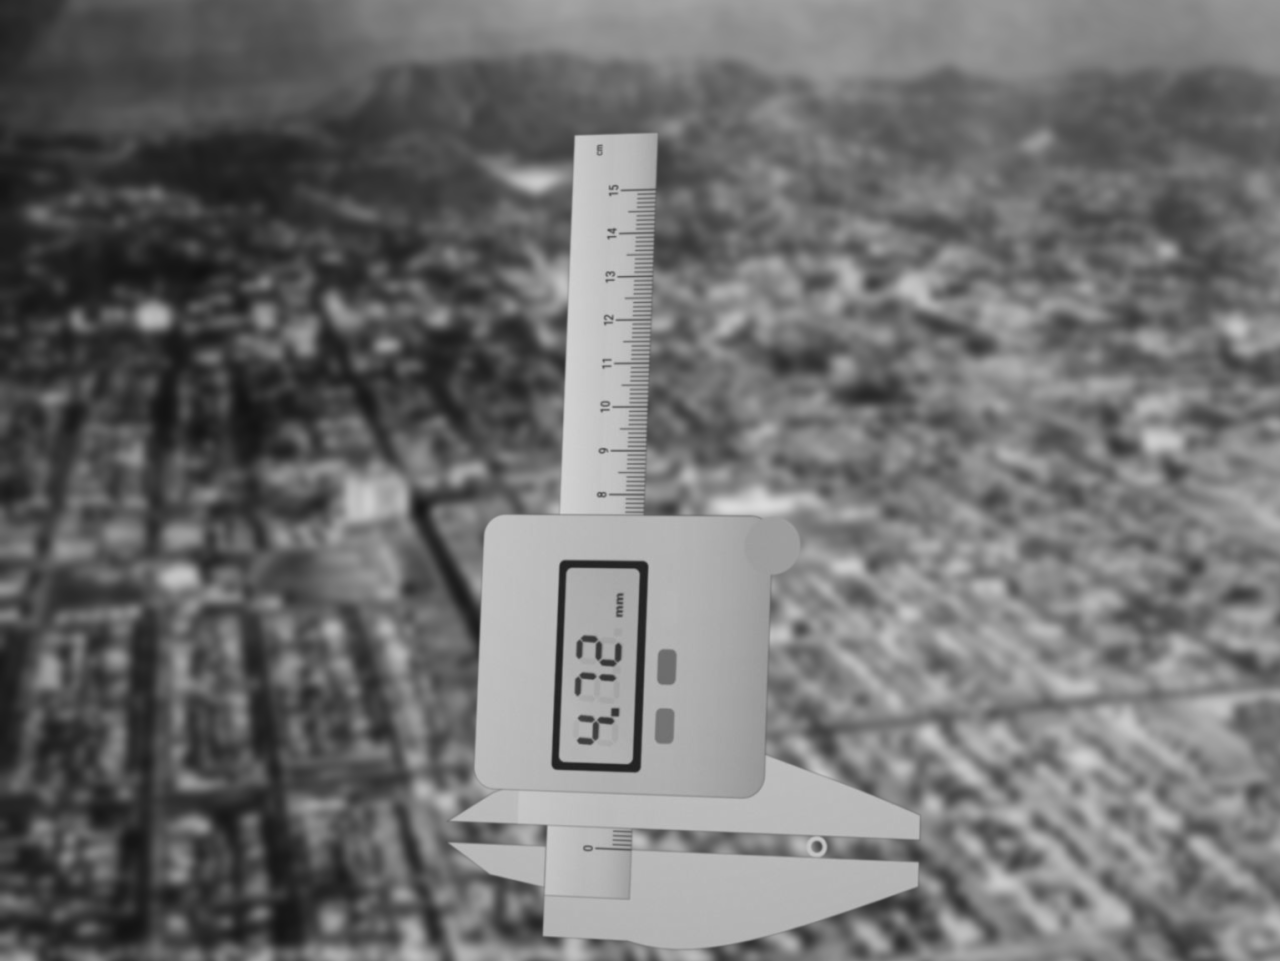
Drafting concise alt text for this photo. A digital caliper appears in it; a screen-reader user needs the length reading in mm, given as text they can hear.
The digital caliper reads 4.72 mm
